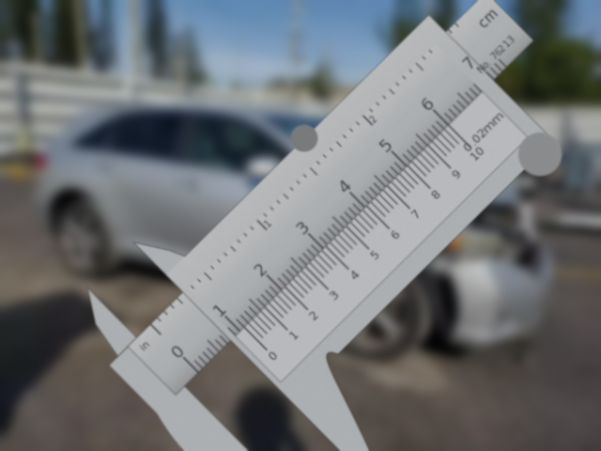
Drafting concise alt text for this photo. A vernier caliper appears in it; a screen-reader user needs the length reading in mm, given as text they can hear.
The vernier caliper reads 11.0 mm
